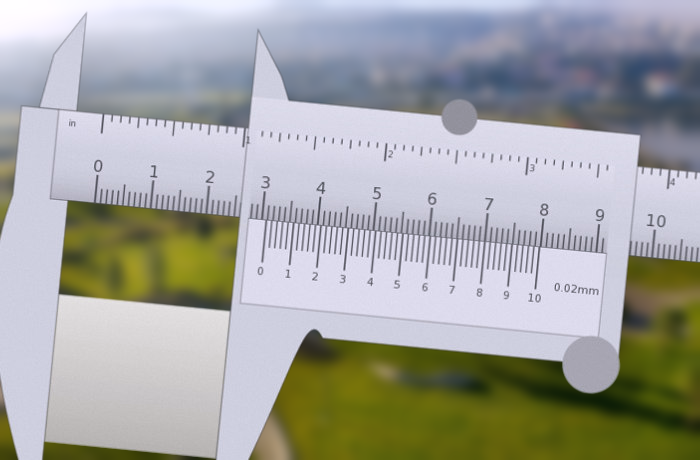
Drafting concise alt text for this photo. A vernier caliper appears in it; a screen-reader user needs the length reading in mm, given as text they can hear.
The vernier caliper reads 30.8 mm
